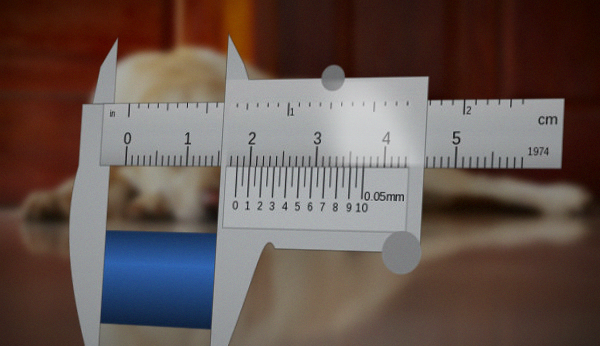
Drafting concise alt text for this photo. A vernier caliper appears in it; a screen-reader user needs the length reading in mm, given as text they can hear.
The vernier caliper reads 18.0 mm
